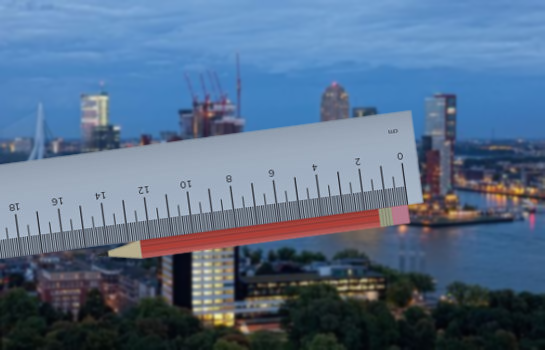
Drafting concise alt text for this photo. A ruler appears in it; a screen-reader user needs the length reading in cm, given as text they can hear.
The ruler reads 14.5 cm
